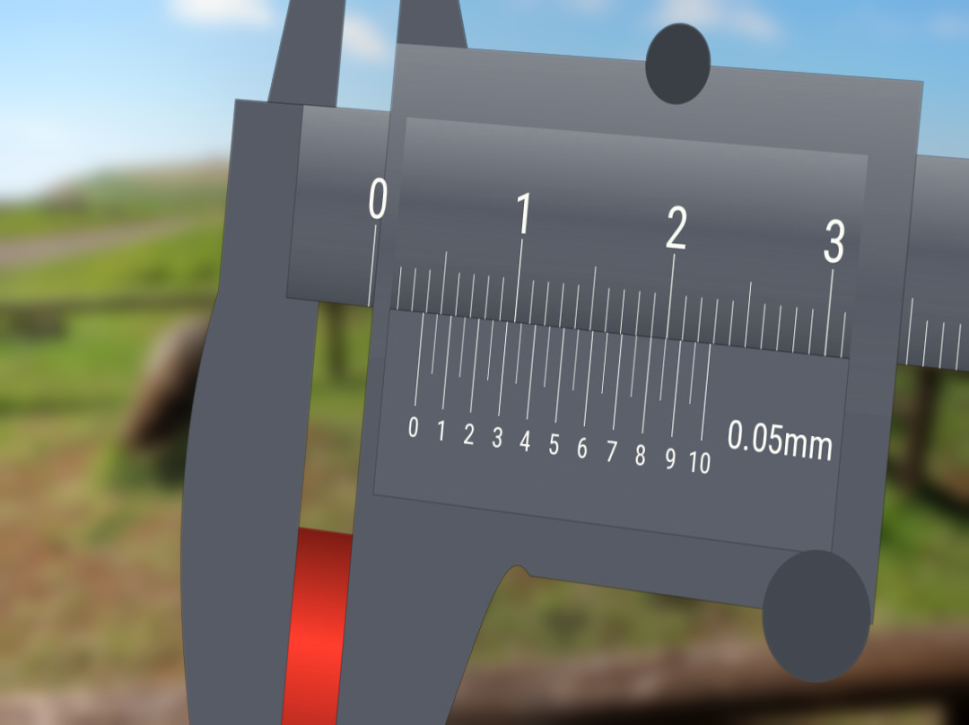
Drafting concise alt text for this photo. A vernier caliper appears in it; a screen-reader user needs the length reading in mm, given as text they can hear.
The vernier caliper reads 3.8 mm
